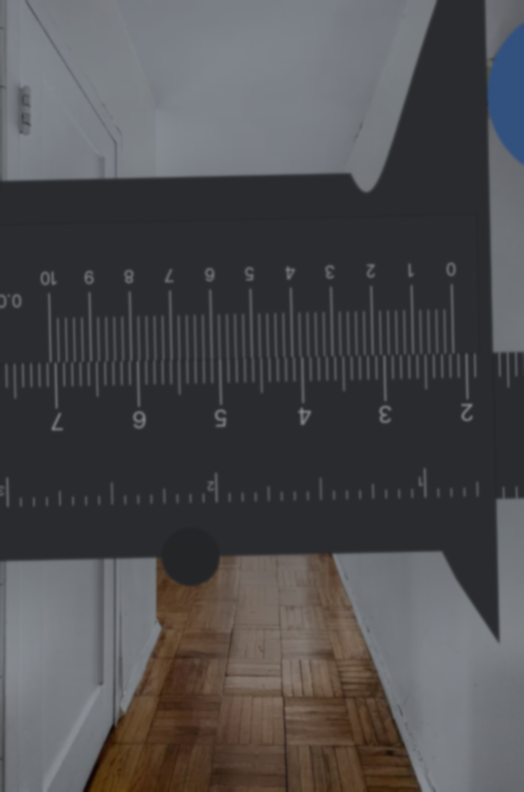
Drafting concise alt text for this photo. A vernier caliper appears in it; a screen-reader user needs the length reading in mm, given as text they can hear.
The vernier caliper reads 21.6 mm
